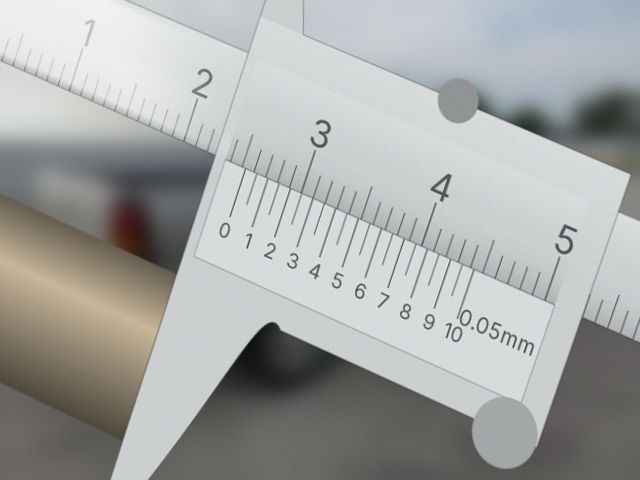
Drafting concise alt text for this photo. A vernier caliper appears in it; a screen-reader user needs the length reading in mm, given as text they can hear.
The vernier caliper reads 25.3 mm
